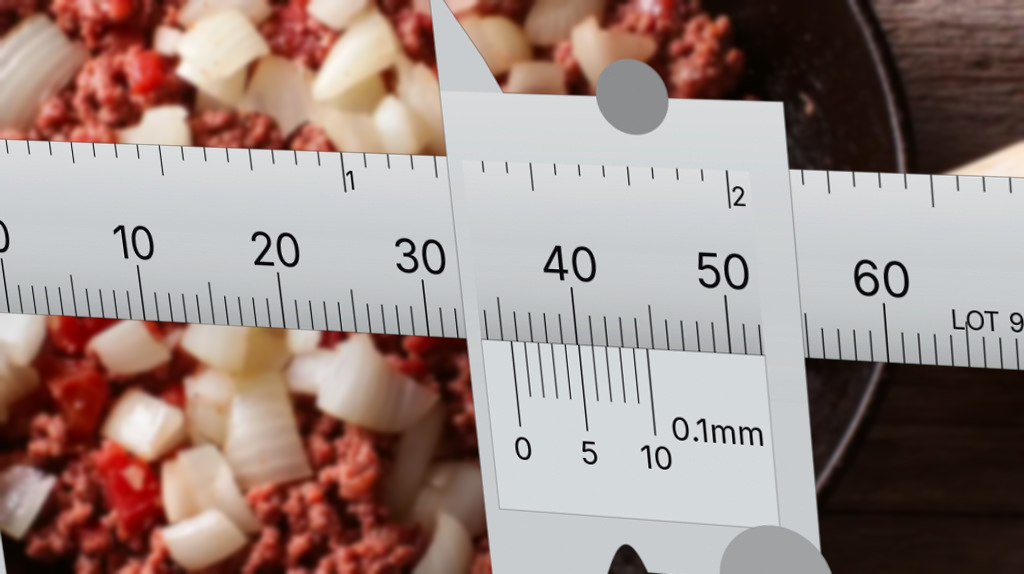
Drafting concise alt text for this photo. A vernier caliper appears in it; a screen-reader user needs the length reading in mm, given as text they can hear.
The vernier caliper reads 35.6 mm
